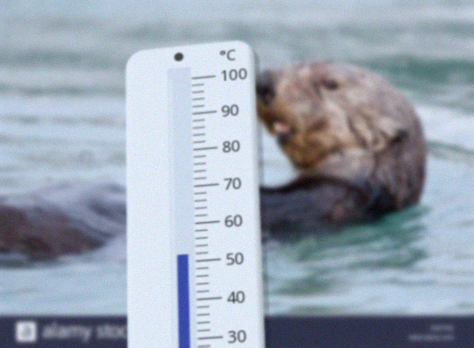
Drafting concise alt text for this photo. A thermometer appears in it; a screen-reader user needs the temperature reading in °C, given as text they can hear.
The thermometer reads 52 °C
